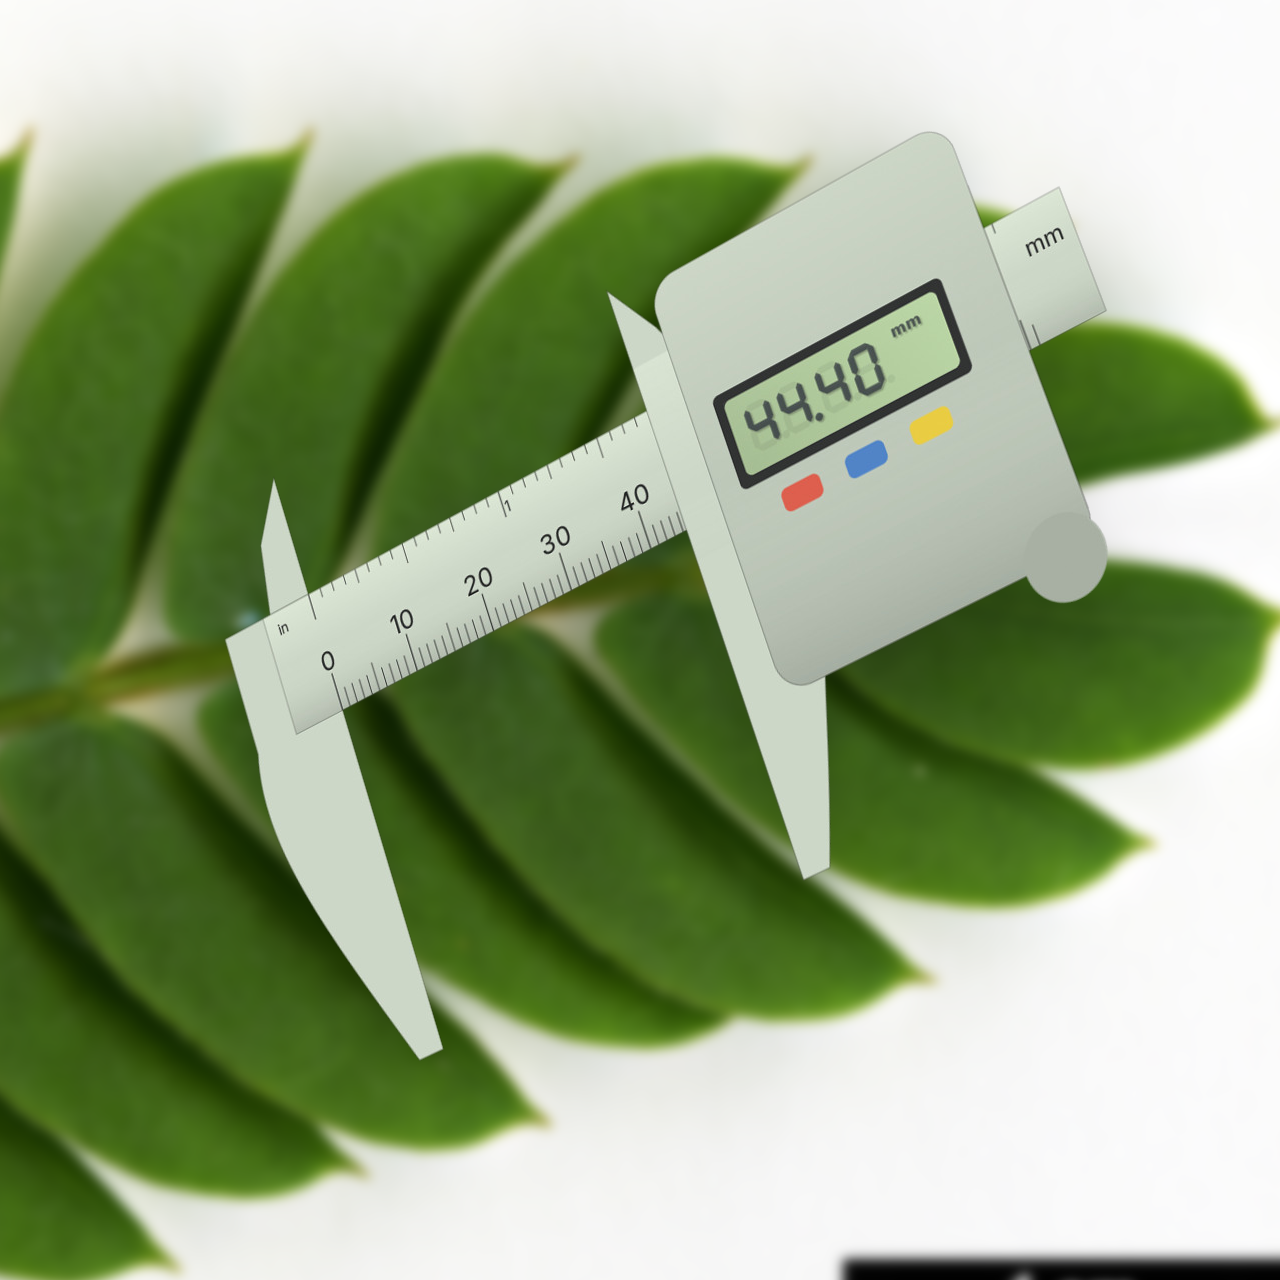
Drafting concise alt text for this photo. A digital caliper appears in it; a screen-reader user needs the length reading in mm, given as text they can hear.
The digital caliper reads 44.40 mm
